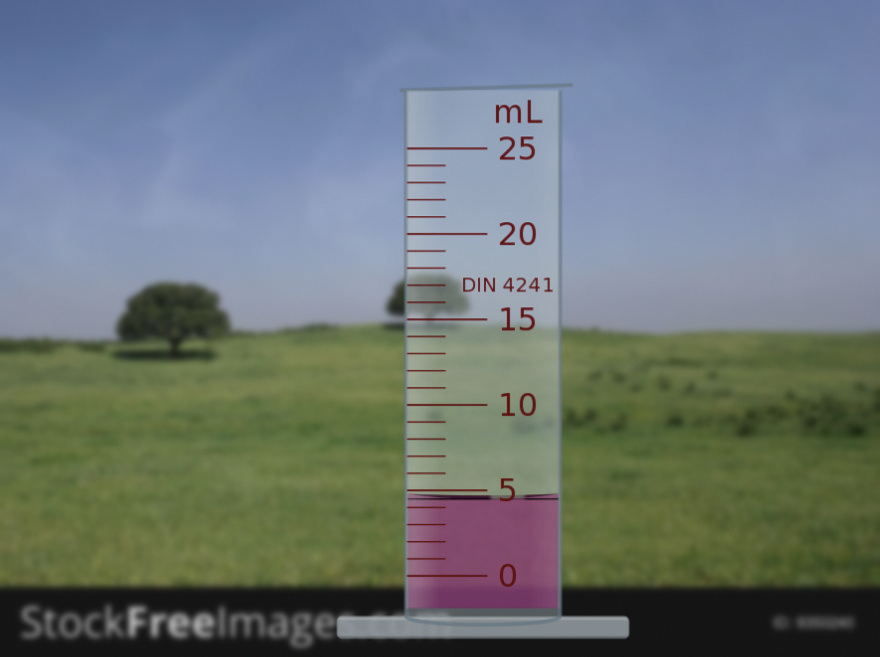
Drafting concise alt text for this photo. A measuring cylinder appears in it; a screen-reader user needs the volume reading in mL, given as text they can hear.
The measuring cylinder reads 4.5 mL
